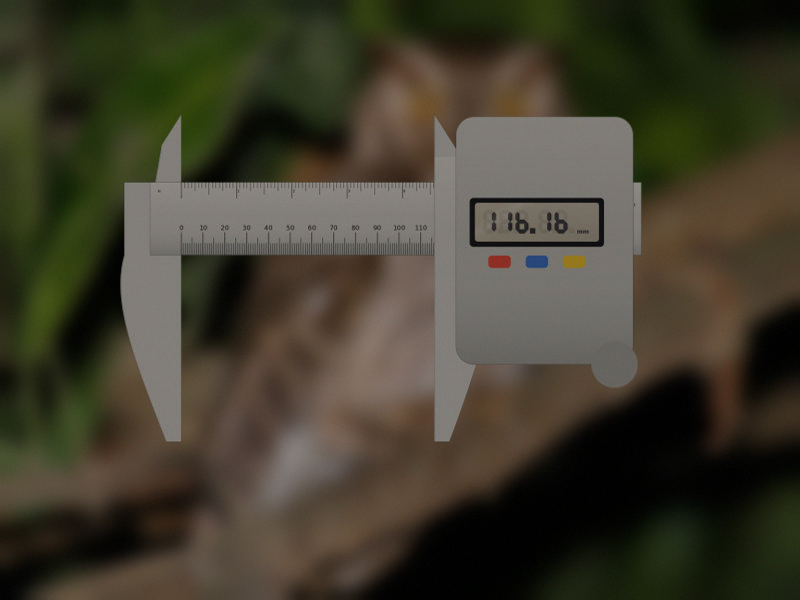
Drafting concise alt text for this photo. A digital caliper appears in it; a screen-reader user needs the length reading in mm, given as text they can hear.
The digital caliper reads 116.16 mm
